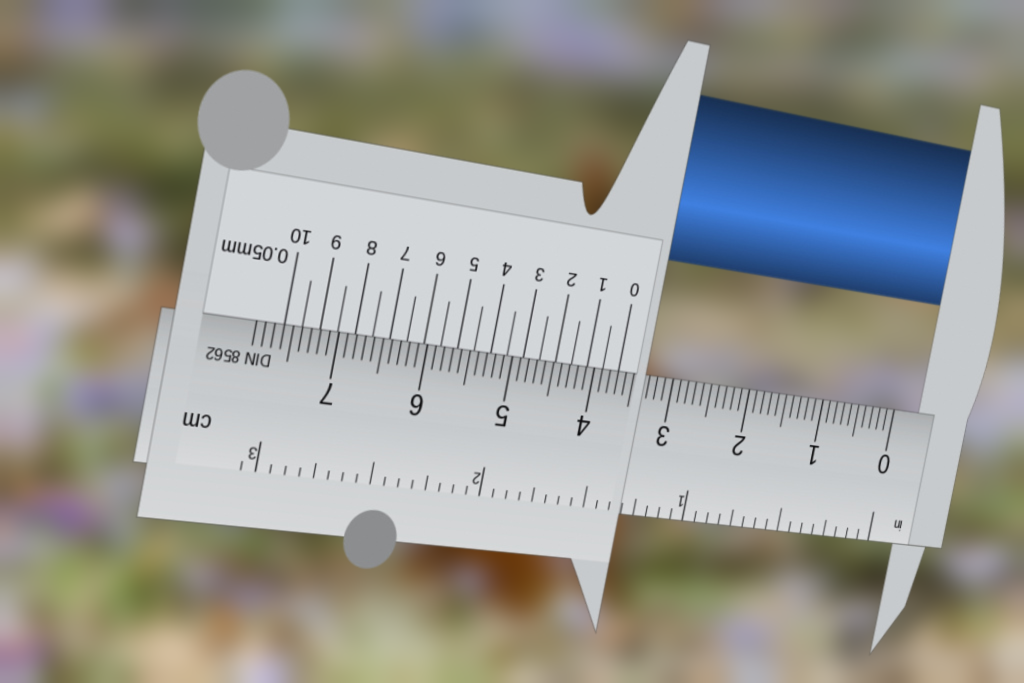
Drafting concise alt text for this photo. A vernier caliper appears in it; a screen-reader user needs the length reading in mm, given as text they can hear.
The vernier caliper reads 37.0 mm
